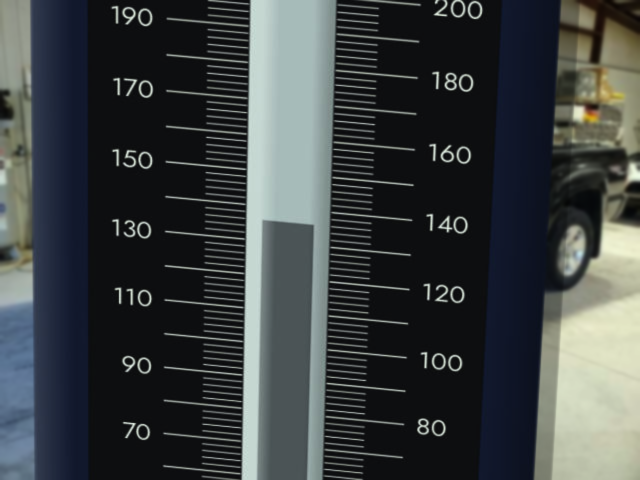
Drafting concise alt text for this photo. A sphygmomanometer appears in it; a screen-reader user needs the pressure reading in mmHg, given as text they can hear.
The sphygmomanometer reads 136 mmHg
